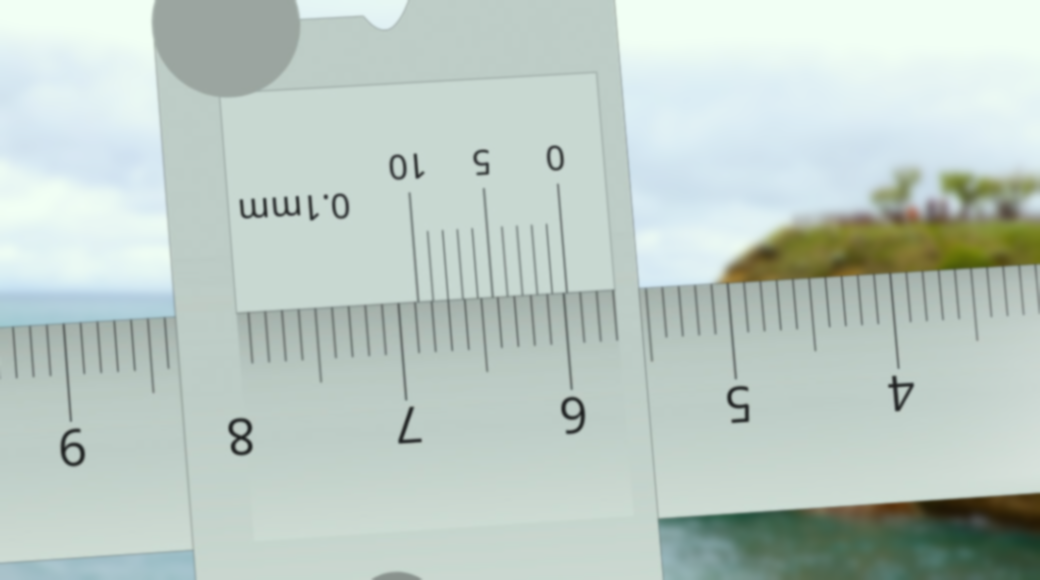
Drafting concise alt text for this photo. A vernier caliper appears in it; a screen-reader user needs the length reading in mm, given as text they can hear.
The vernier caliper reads 59.8 mm
